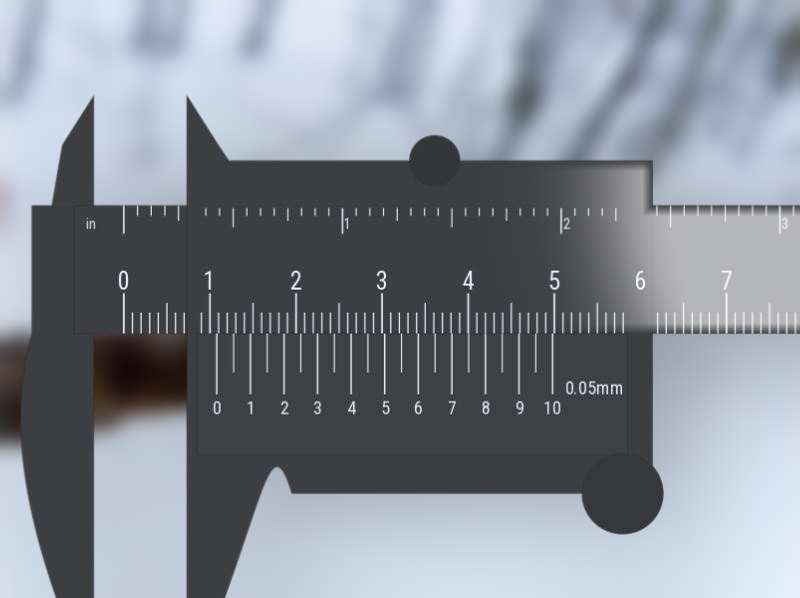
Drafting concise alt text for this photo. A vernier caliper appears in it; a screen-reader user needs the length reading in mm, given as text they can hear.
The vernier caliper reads 10.8 mm
